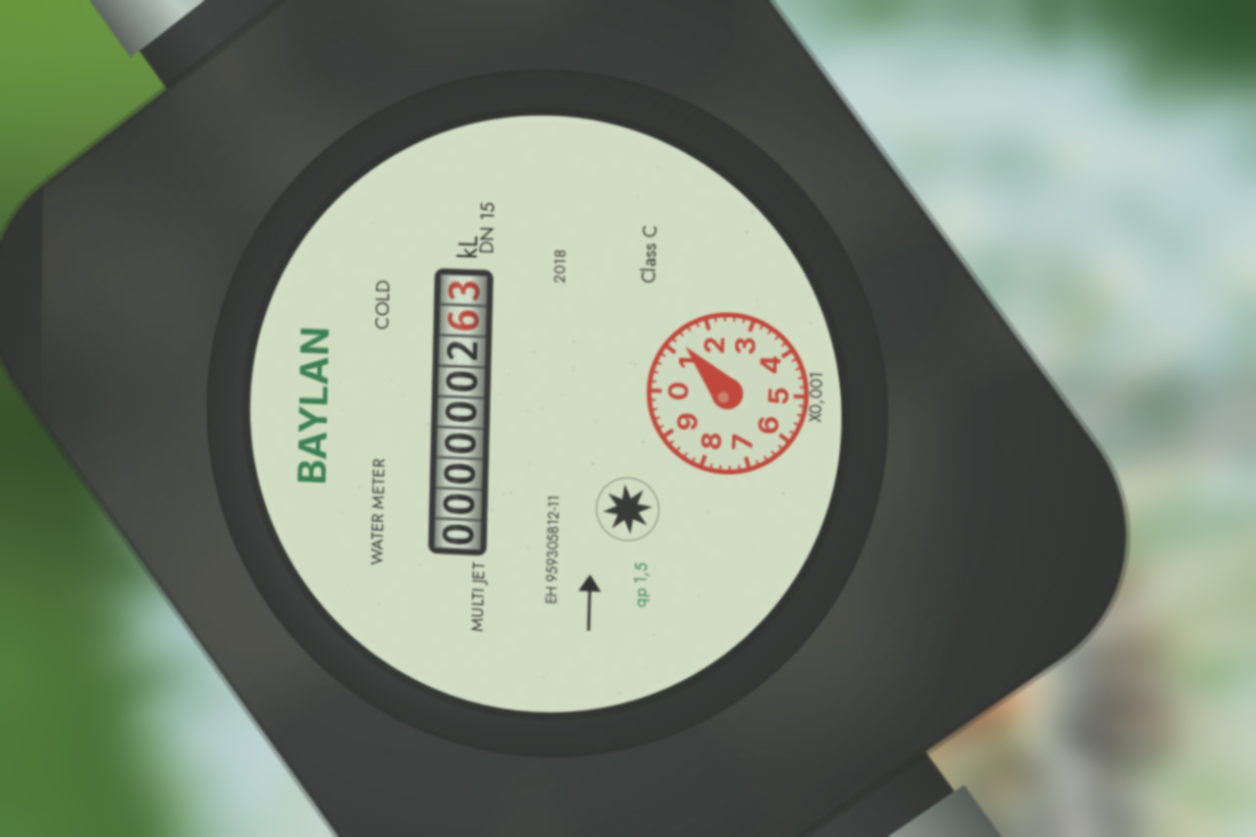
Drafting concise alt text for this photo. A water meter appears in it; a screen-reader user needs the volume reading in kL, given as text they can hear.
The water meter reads 2.631 kL
